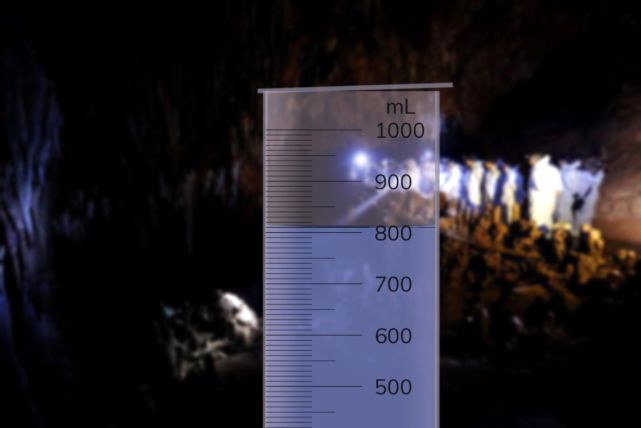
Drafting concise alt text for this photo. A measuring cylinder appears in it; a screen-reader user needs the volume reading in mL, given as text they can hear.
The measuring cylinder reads 810 mL
